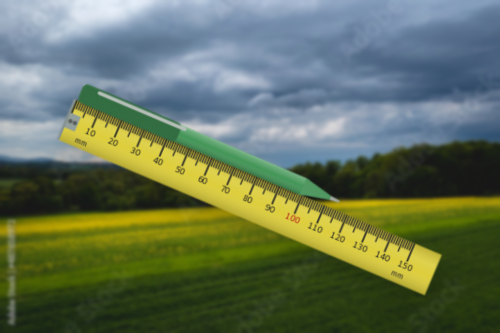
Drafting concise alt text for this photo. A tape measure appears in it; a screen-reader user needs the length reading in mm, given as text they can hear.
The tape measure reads 115 mm
